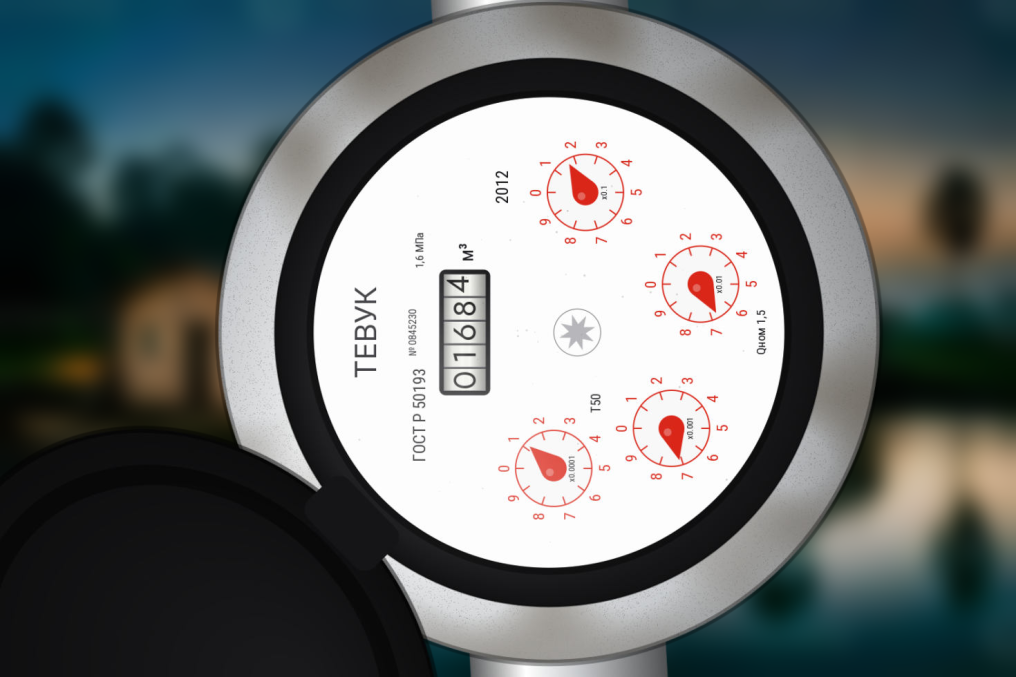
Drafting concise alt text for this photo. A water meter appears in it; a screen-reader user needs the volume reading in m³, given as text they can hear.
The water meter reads 1684.1671 m³
